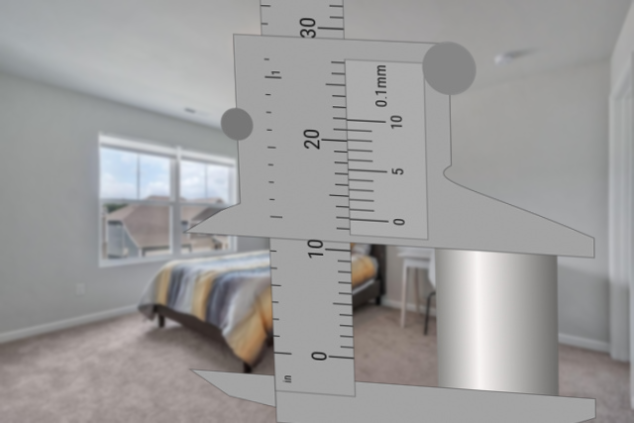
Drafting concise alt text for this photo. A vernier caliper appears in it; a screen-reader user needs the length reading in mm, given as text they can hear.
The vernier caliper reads 12.9 mm
